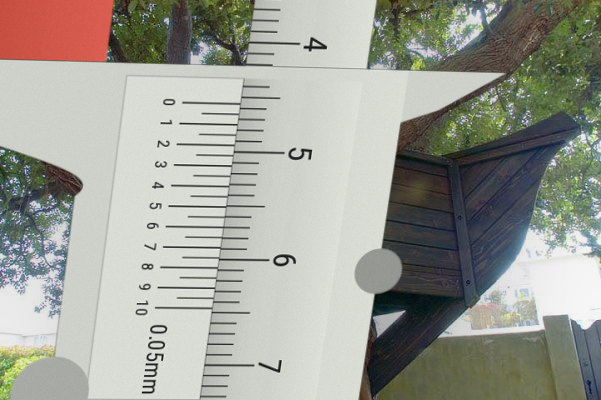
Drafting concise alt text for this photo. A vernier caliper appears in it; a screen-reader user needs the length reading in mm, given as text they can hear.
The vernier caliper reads 45.6 mm
